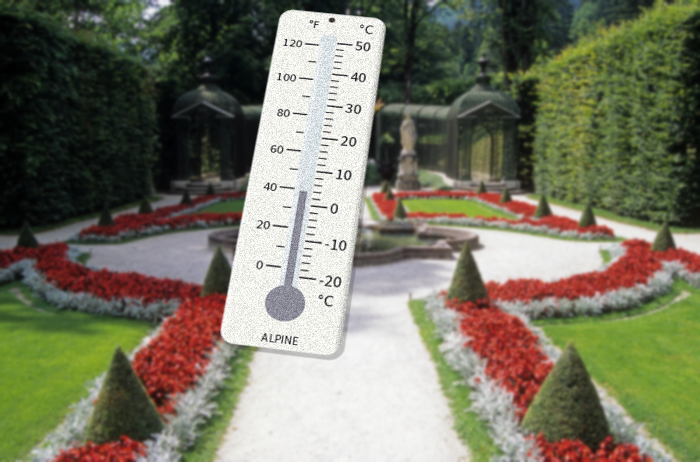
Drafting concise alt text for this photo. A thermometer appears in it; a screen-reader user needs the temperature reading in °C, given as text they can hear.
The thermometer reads 4 °C
